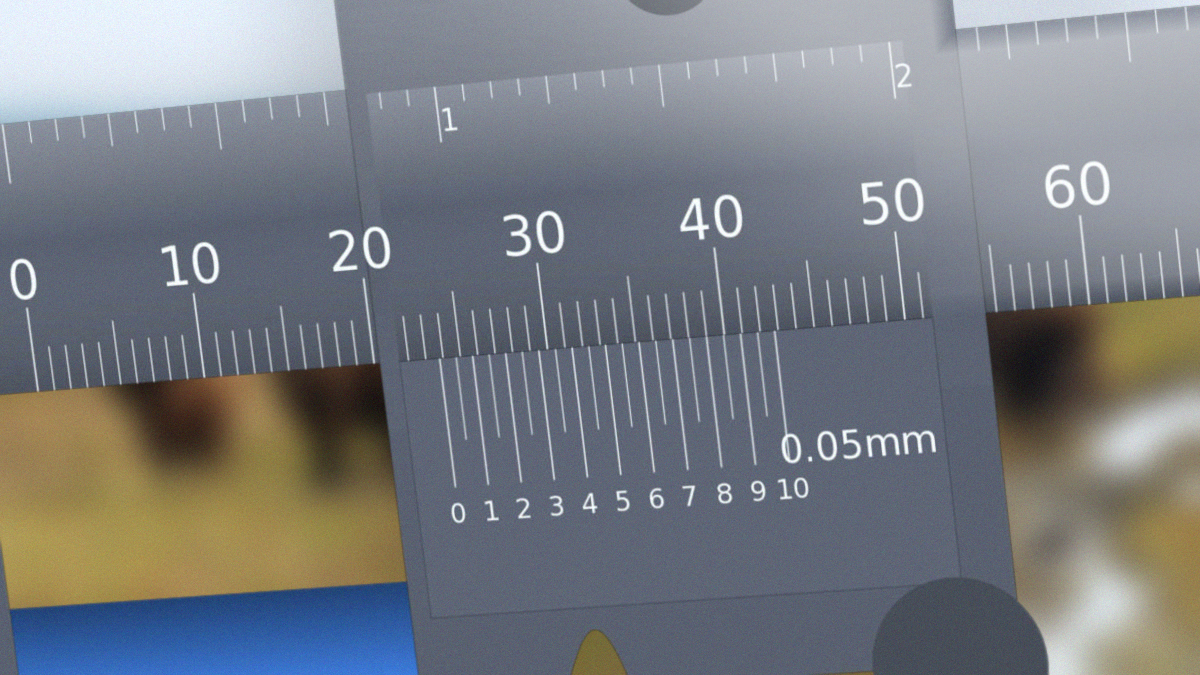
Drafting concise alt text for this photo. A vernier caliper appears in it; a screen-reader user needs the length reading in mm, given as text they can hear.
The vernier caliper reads 23.8 mm
